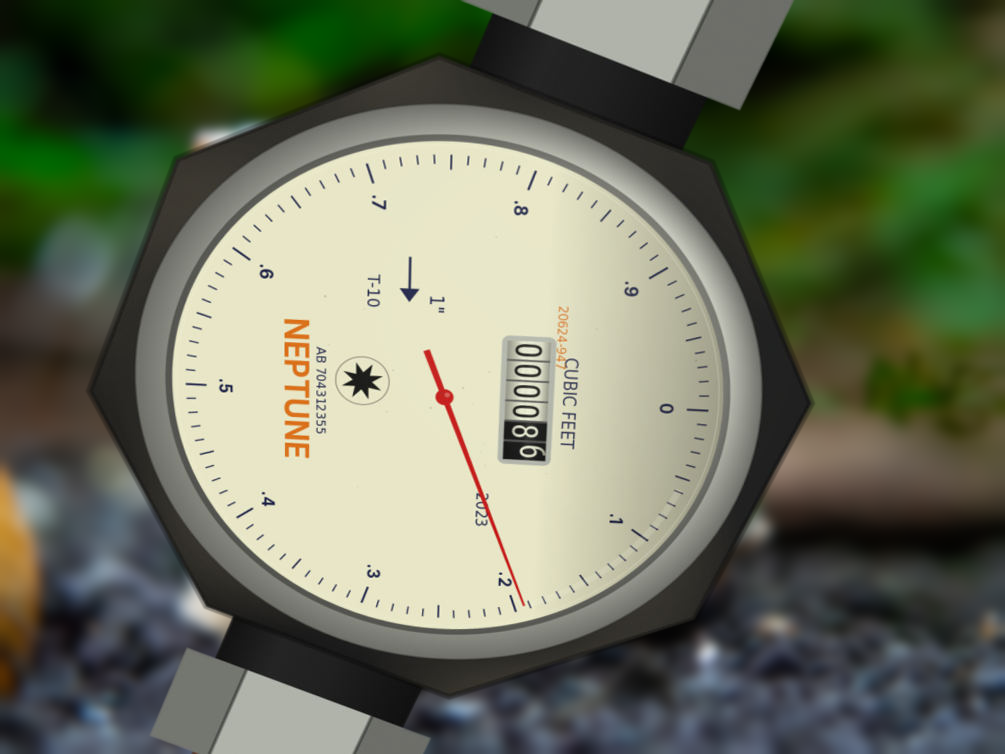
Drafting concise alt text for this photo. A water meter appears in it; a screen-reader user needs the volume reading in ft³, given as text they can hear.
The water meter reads 86.19 ft³
